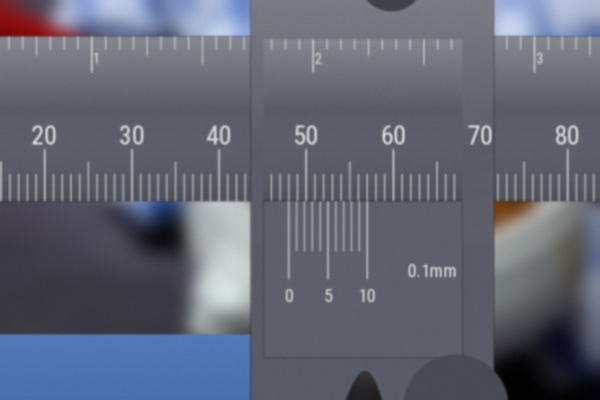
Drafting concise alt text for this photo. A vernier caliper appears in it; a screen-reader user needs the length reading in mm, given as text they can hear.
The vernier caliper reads 48.0 mm
